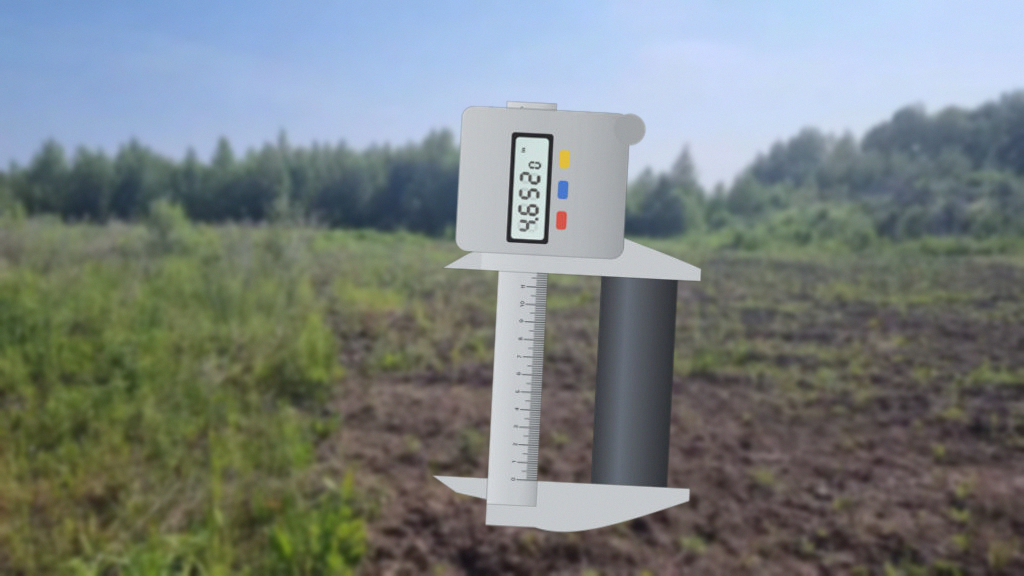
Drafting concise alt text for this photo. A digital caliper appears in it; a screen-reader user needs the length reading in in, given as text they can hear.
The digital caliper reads 4.6520 in
